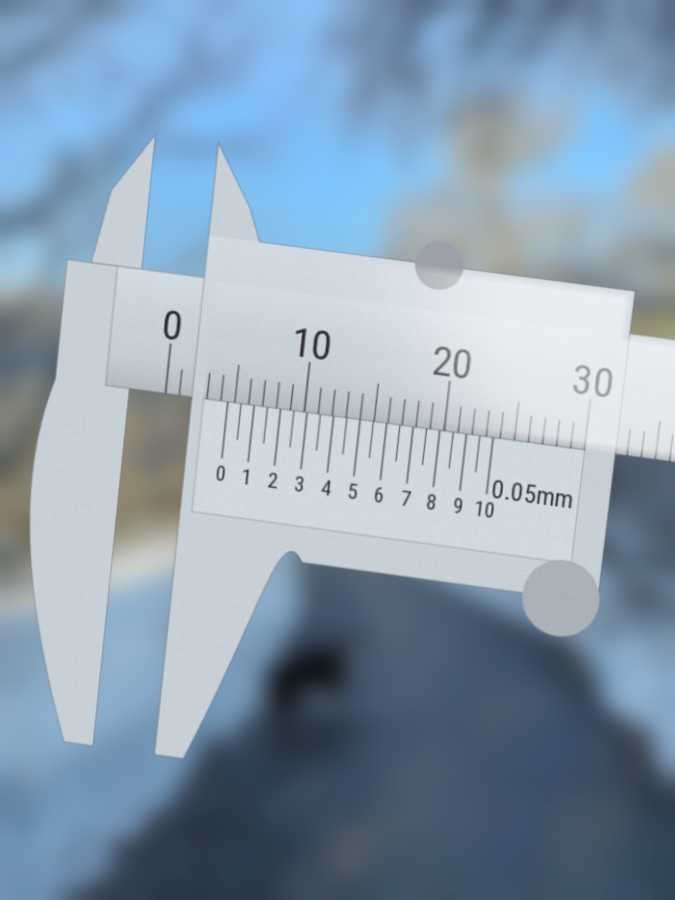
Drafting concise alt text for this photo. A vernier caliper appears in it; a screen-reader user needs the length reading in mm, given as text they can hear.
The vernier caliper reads 4.5 mm
